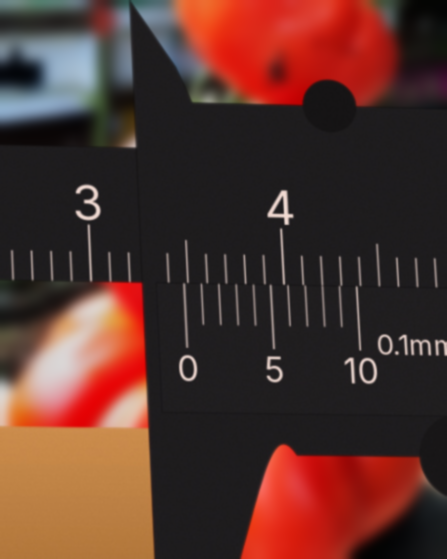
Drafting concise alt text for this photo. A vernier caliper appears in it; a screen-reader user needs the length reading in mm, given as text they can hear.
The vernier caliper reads 34.8 mm
